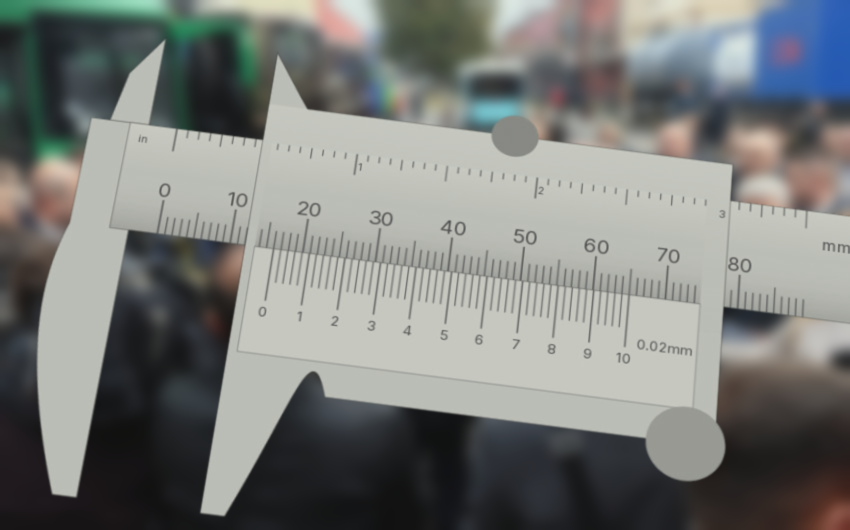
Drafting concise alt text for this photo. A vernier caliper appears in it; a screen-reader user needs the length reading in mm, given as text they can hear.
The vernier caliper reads 16.0 mm
